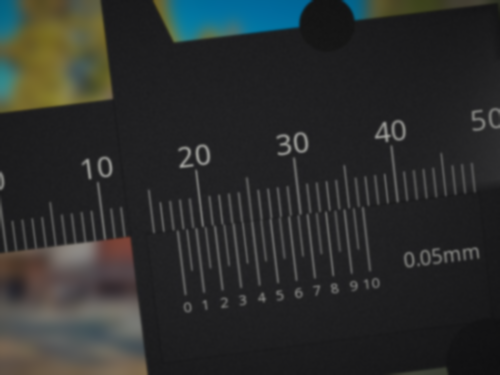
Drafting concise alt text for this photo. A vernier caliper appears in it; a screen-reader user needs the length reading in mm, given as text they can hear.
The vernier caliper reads 17.4 mm
